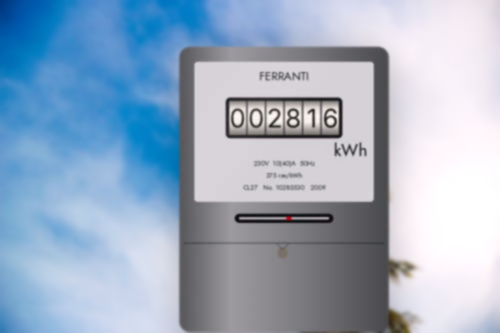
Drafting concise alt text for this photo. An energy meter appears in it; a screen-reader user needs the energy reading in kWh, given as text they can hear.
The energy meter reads 2816 kWh
